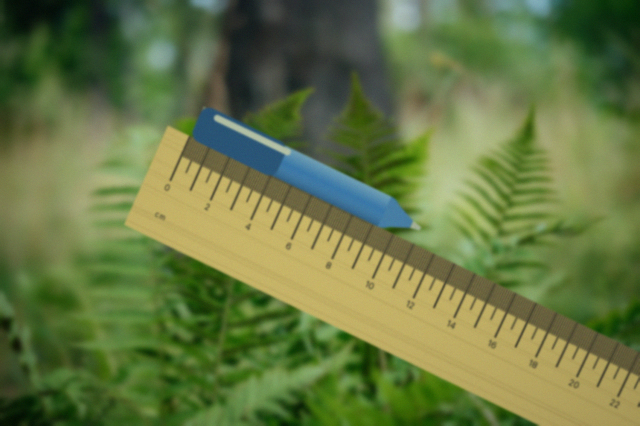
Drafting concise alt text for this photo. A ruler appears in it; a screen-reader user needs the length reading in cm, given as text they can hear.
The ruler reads 11 cm
